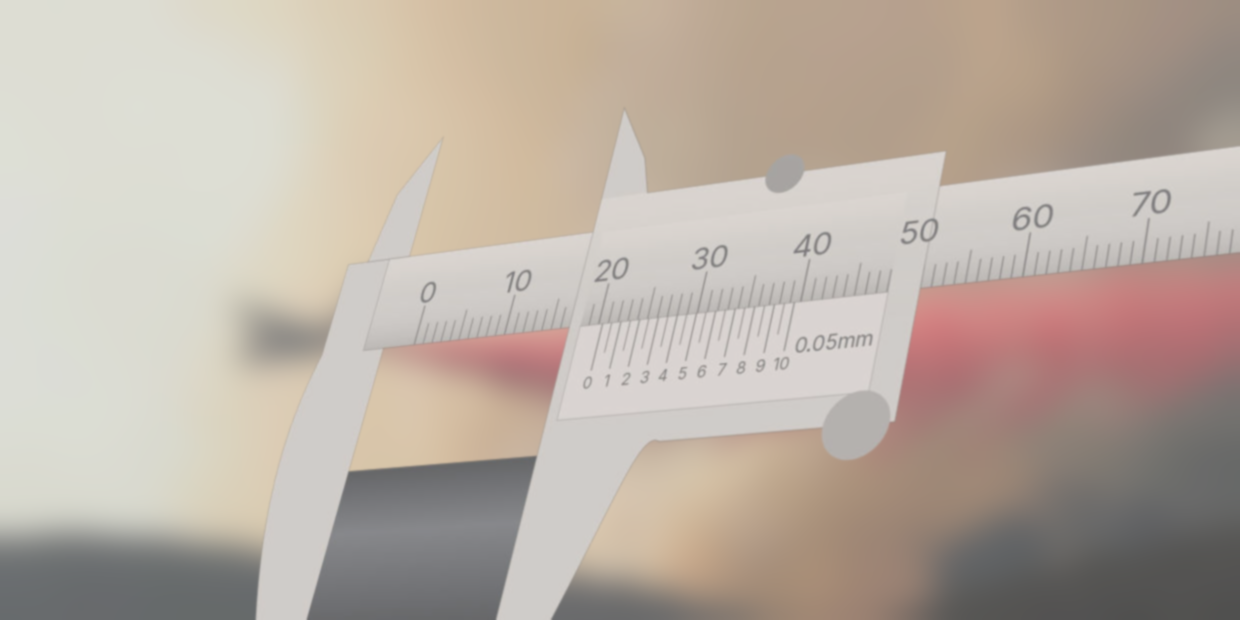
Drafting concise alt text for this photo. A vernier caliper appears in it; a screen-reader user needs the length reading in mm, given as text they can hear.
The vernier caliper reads 20.4 mm
